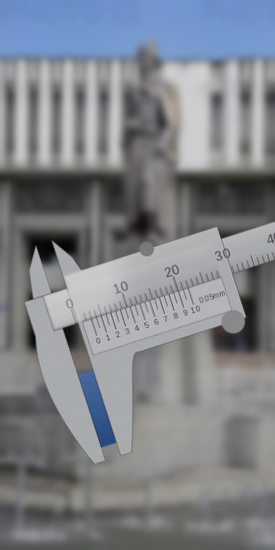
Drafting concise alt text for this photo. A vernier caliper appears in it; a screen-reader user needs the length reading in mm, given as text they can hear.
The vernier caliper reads 3.0 mm
